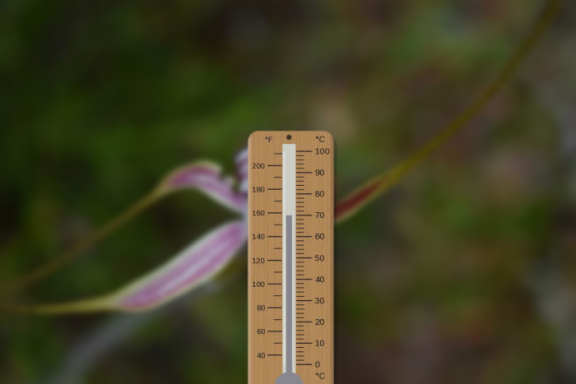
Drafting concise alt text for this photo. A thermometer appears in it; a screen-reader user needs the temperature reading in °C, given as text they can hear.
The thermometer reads 70 °C
